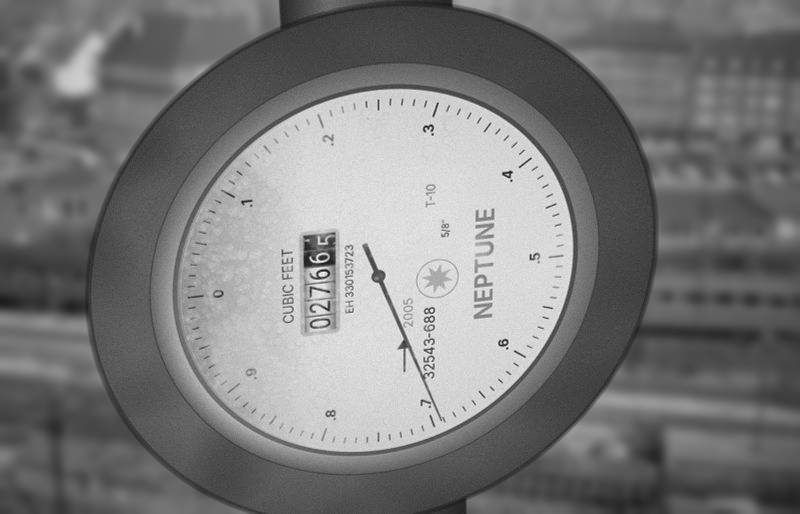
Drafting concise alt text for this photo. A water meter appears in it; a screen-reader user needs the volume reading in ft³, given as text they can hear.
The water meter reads 27664.69 ft³
